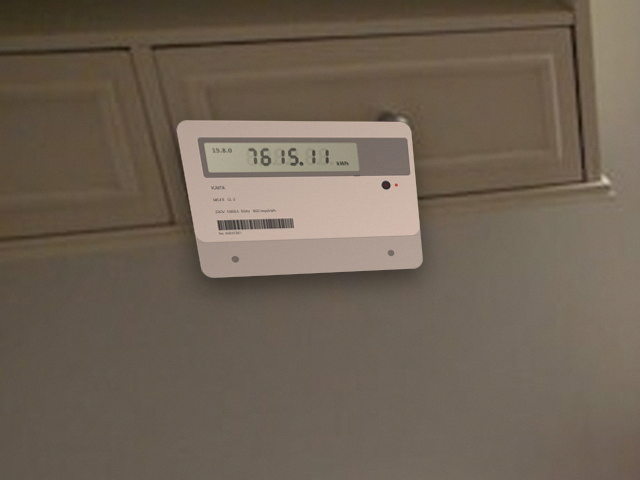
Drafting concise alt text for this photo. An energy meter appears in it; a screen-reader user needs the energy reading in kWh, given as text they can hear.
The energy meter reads 7615.11 kWh
